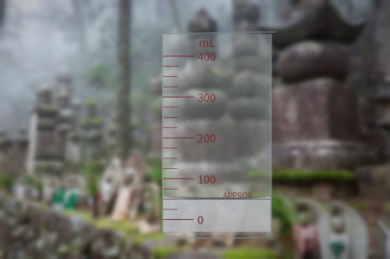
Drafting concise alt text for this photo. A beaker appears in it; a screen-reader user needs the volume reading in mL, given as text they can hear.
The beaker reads 50 mL
